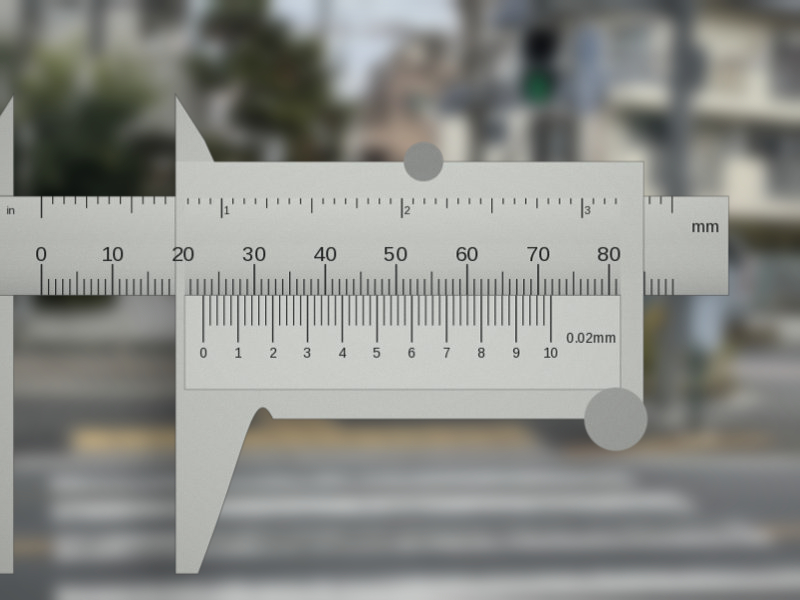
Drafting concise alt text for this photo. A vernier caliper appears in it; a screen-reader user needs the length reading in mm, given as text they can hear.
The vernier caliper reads 22.8 mm
